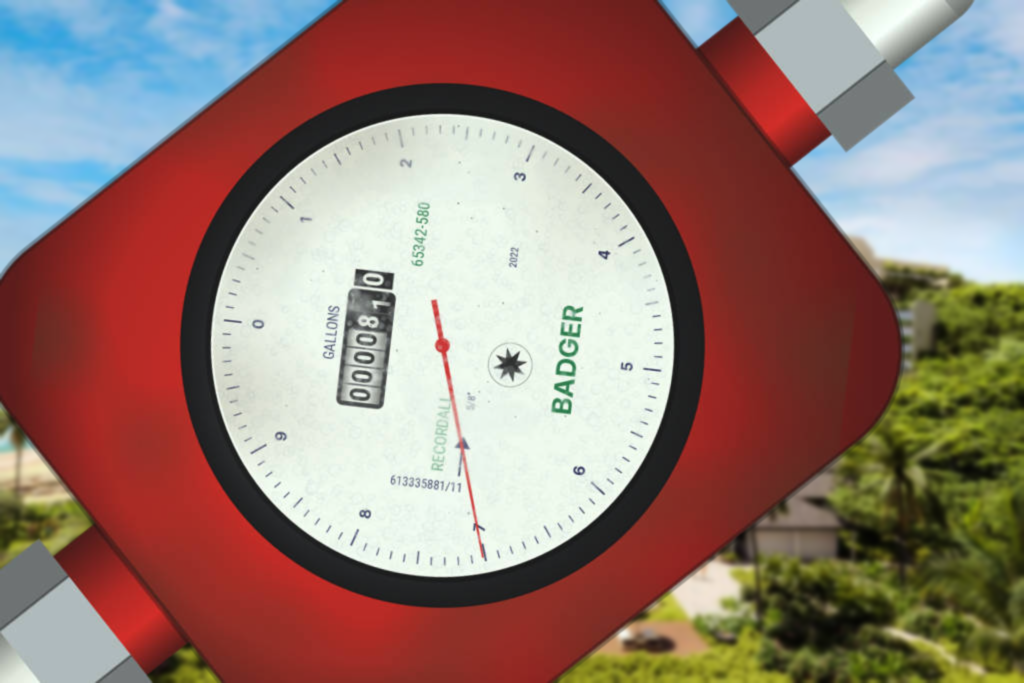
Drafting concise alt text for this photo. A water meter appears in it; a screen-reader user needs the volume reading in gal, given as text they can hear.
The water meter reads 807.0 gal
